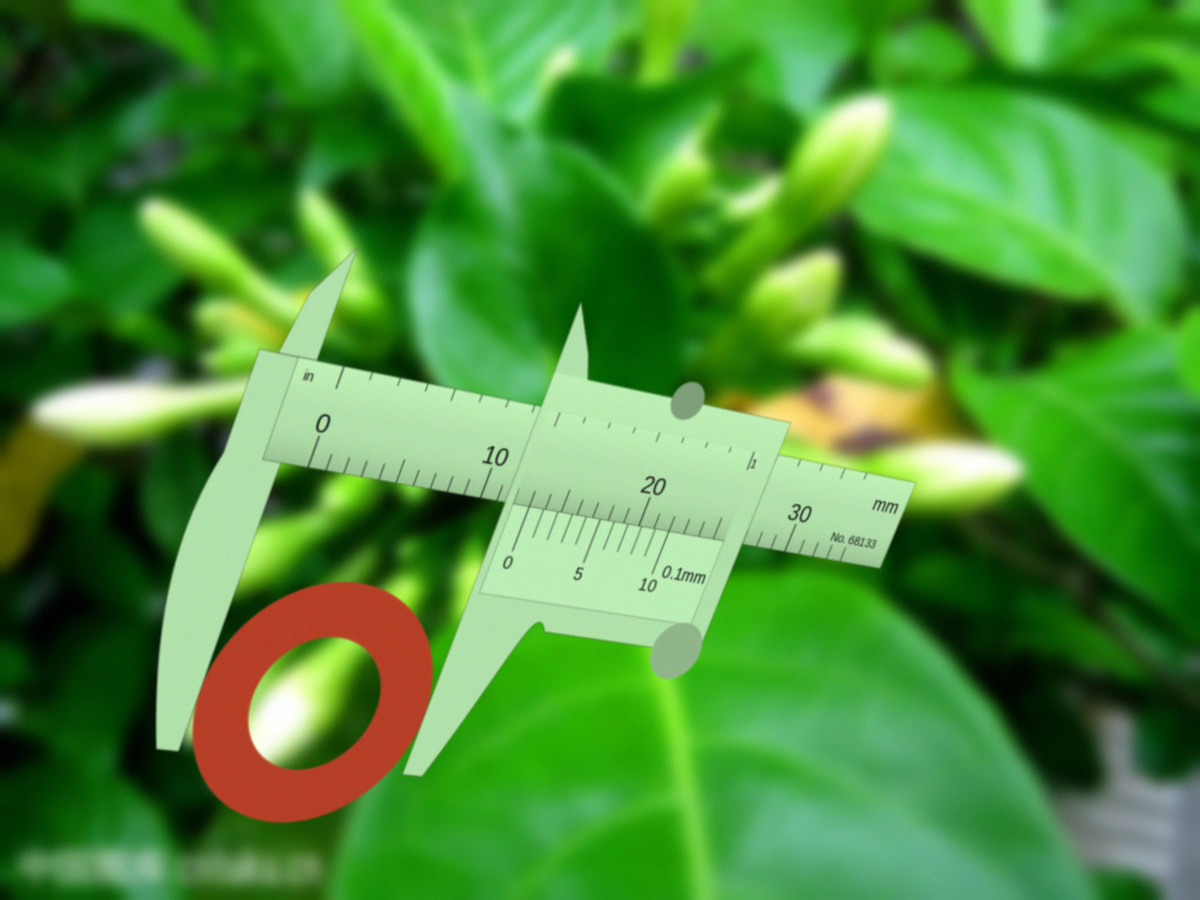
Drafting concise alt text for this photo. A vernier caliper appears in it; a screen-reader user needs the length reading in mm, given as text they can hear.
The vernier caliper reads 13.0 mm
